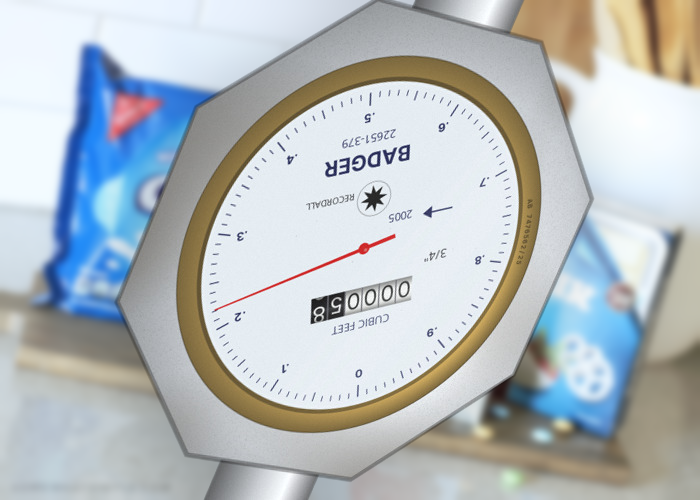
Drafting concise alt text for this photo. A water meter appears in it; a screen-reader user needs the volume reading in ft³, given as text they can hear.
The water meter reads 58.22 ft³
